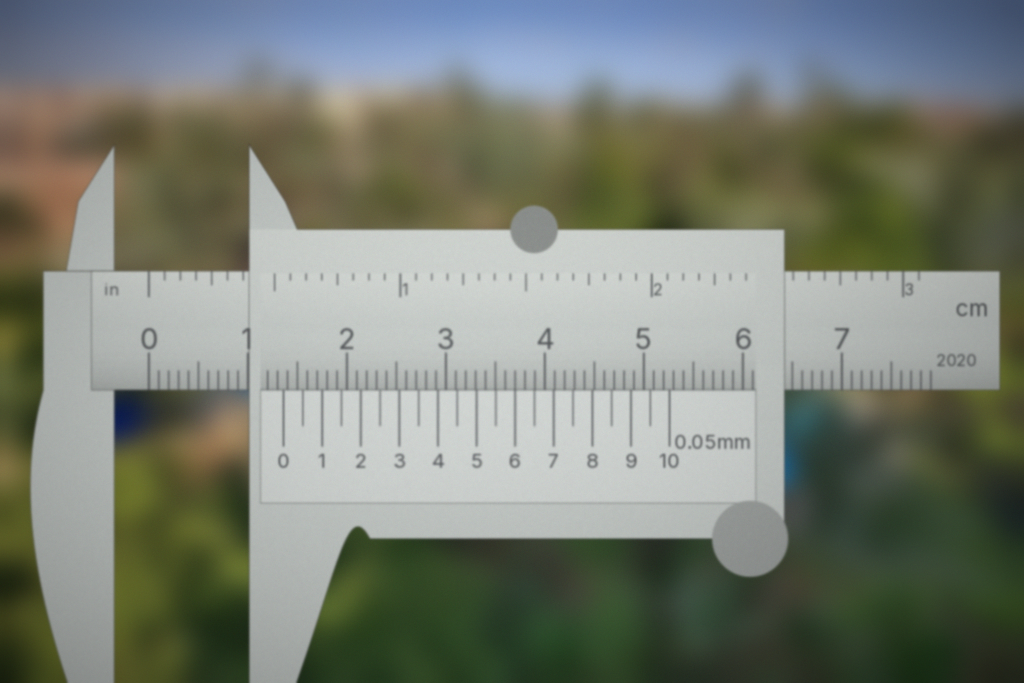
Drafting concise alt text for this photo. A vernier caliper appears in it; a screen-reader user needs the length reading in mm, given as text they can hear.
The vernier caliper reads 13.6 mm
